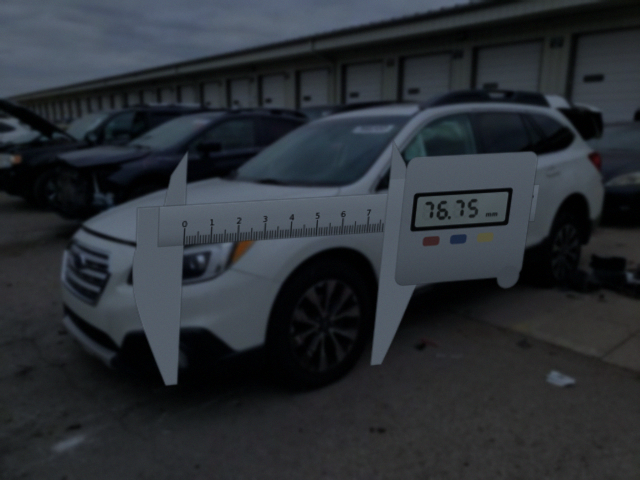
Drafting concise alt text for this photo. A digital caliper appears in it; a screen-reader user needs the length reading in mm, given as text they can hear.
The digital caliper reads 76.75 mm
